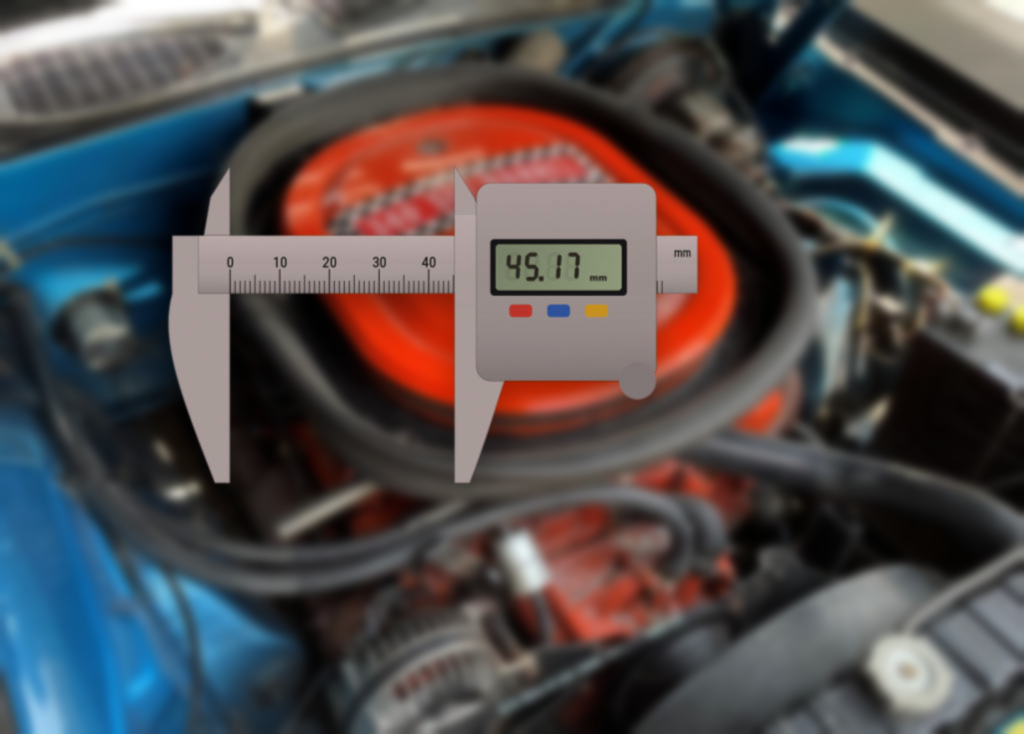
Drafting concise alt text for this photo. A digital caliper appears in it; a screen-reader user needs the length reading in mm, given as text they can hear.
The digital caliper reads 45.17 mm
